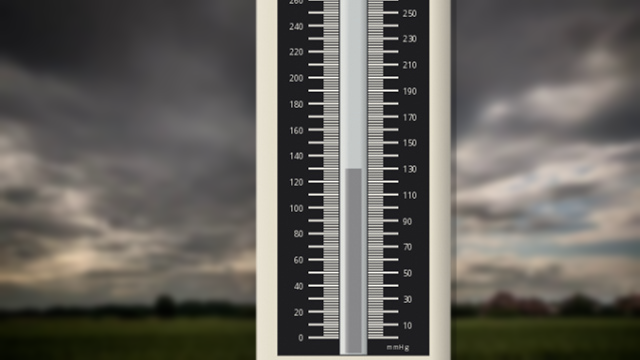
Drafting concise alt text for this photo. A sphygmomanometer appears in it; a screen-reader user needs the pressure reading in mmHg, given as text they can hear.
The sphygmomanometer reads 130 mmHg
